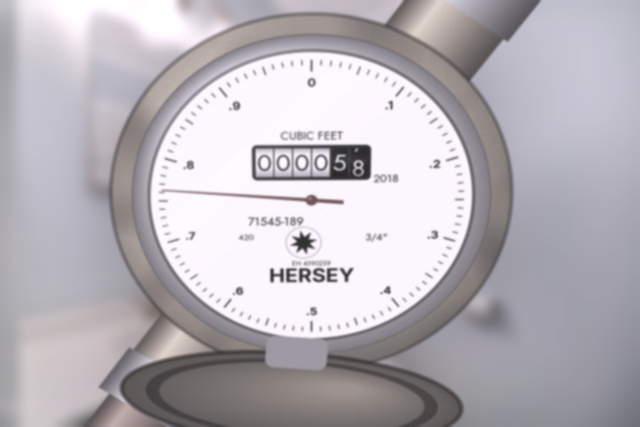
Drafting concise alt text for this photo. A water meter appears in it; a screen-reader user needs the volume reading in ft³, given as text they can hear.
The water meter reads 57.76 ft³
